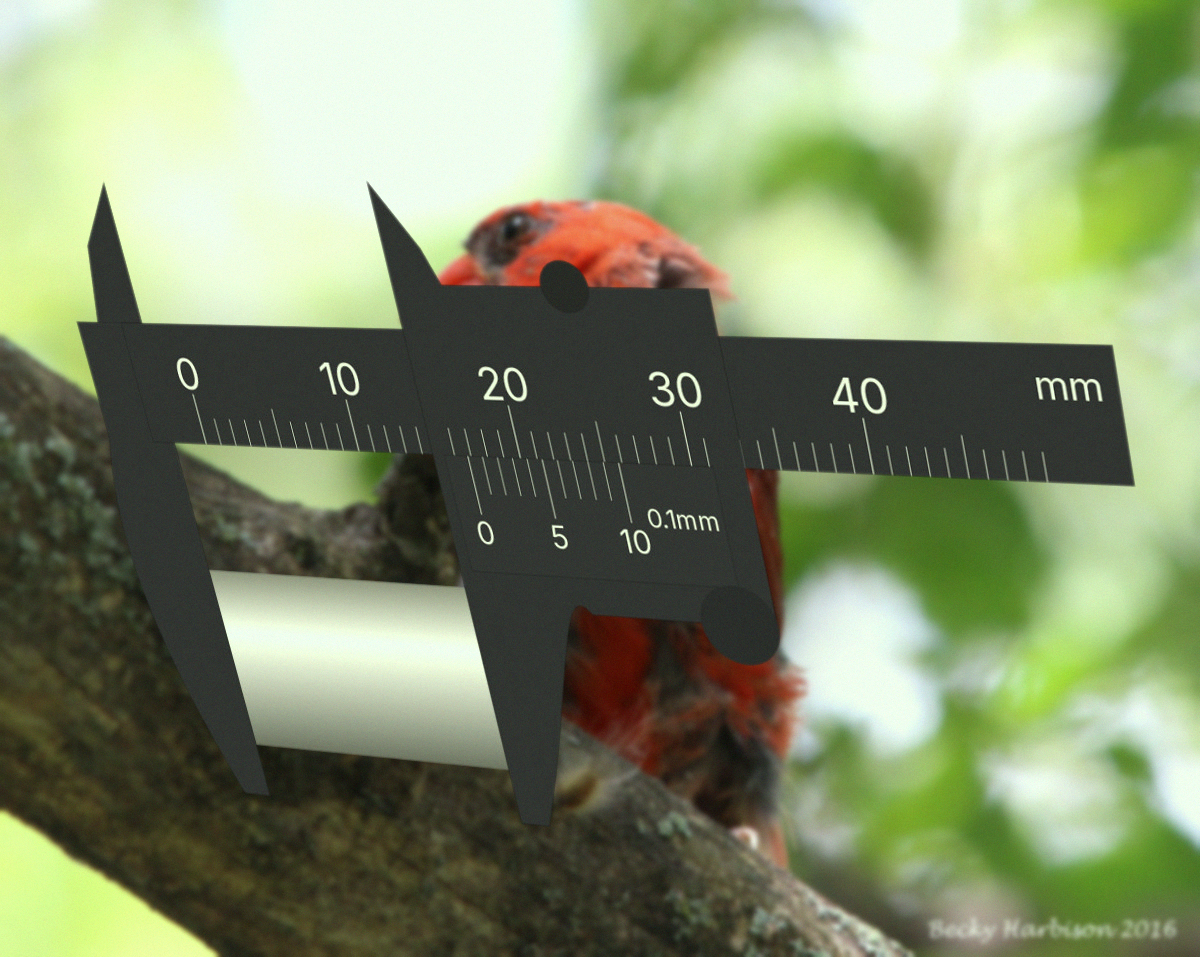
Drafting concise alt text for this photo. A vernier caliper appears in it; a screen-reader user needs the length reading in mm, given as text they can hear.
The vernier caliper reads 16.8 mm
